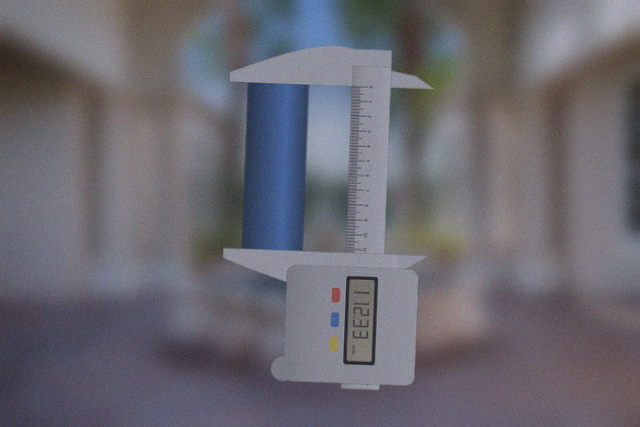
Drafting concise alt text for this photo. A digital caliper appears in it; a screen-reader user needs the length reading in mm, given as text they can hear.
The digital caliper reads 112.33 mm
